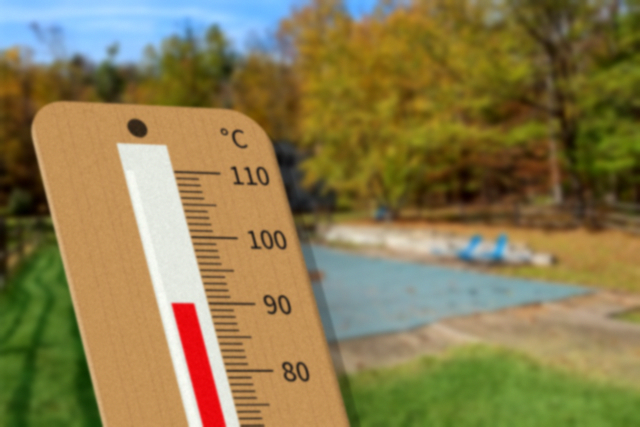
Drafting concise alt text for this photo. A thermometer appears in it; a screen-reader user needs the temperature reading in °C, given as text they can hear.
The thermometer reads 90 °C
